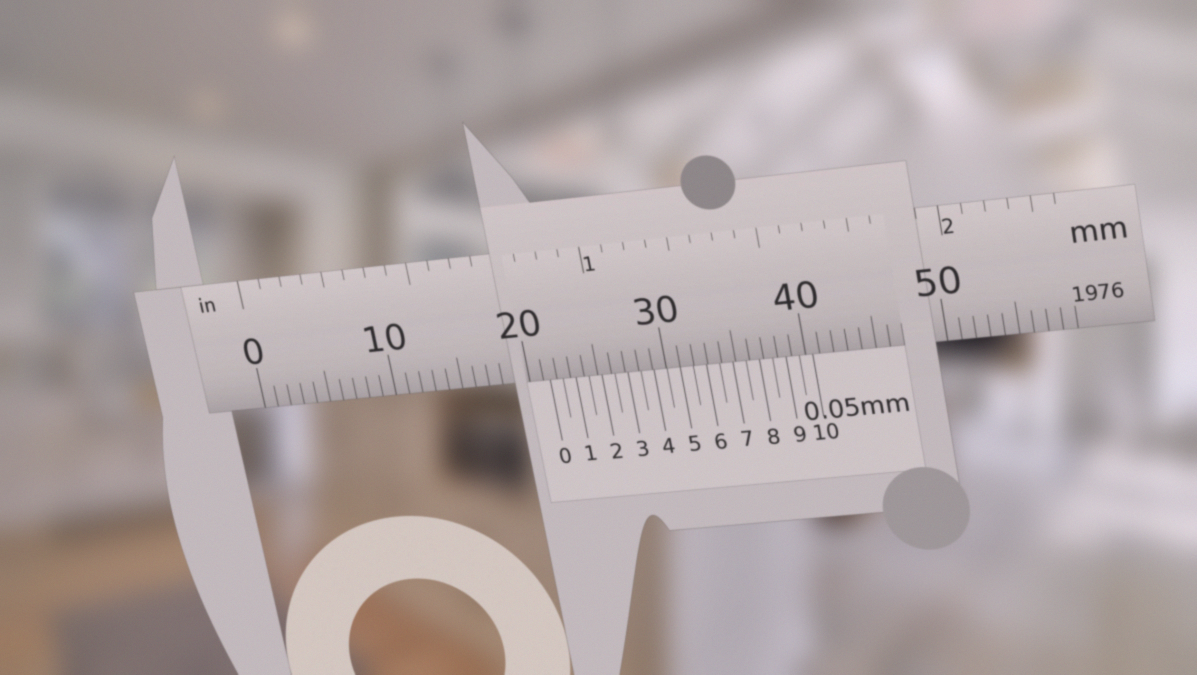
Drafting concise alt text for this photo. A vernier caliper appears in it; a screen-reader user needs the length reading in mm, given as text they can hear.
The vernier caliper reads 21.5 mm
